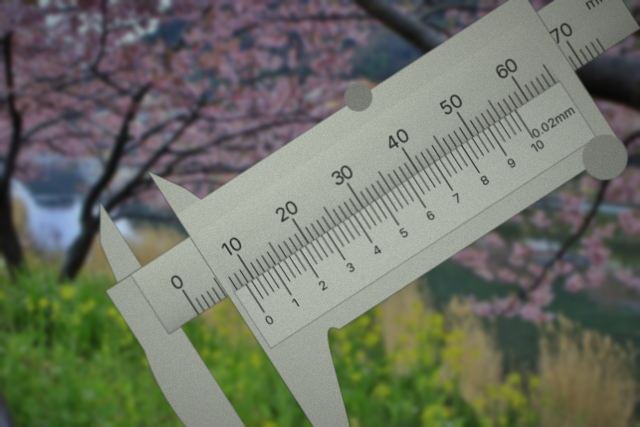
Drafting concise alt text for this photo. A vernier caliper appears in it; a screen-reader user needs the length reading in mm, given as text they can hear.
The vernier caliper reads 8.6 mm
